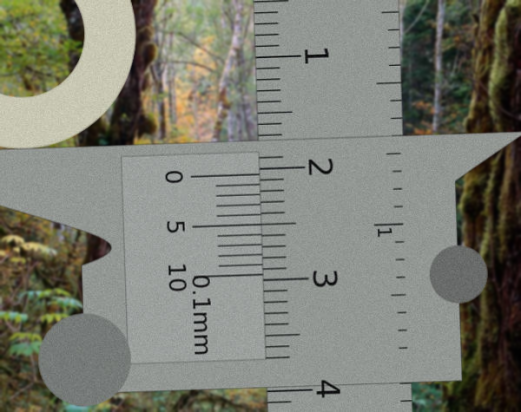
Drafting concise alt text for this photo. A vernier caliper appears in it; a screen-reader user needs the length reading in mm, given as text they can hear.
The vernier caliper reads 20.5 mm
